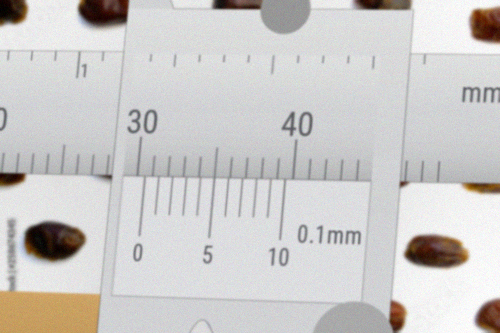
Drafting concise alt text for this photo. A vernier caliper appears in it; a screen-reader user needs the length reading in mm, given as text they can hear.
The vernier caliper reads 30.5 mm
